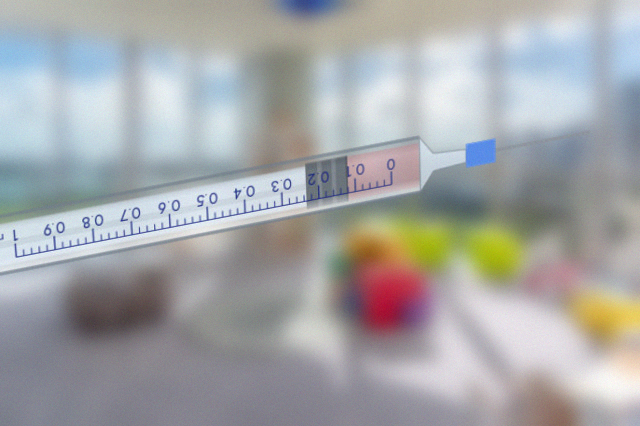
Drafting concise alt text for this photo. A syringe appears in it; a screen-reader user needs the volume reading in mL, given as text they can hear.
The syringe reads 0.12 mL
